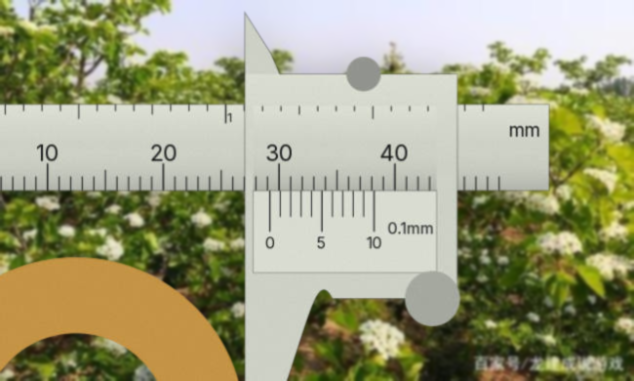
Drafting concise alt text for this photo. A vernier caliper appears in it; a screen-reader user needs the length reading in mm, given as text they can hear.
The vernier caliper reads 29.2 mm
